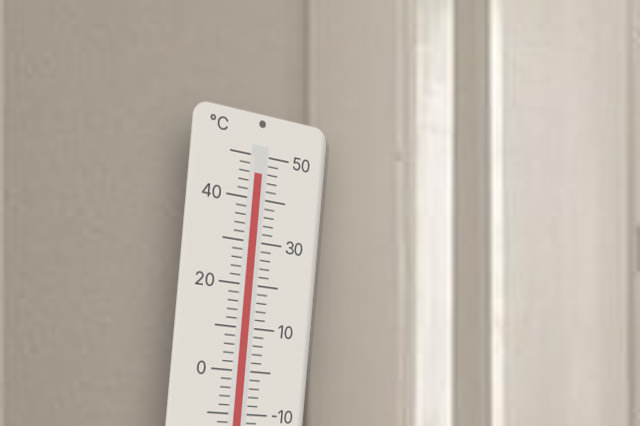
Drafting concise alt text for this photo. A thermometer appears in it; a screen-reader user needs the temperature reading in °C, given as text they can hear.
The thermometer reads 46 °C
